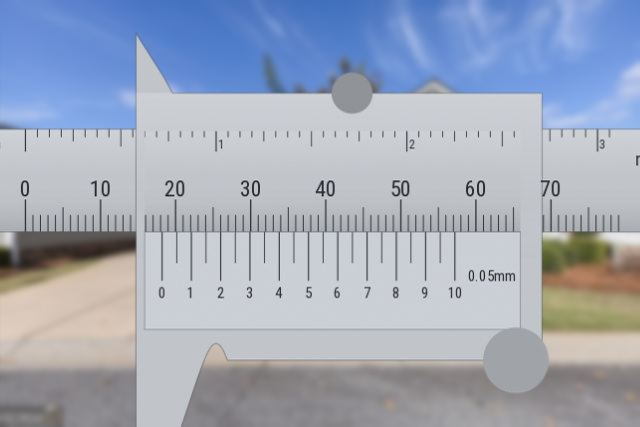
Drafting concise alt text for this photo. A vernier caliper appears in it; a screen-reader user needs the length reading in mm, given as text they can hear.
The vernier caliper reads 18.2 mm
